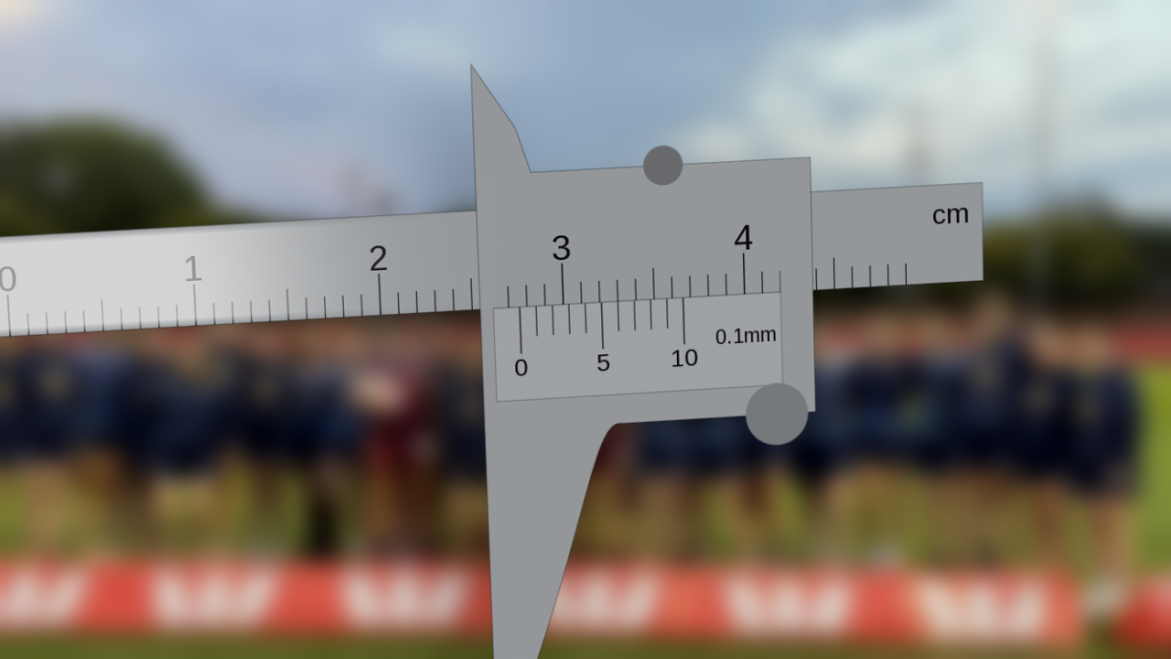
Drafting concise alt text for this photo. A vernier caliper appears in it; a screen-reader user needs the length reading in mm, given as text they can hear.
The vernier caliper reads 27.6 mm
